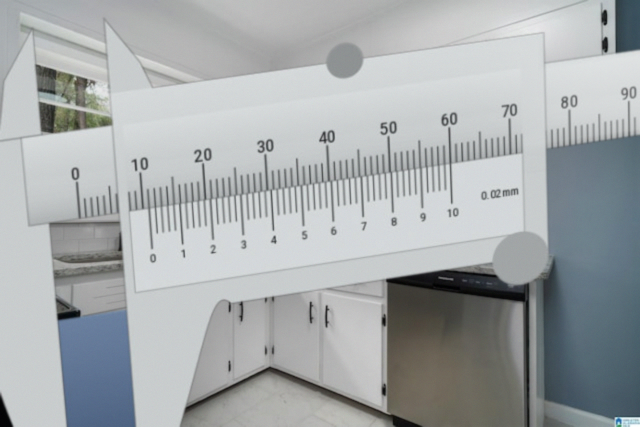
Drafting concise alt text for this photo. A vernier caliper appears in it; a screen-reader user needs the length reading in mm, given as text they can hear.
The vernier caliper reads 11.0 mm
